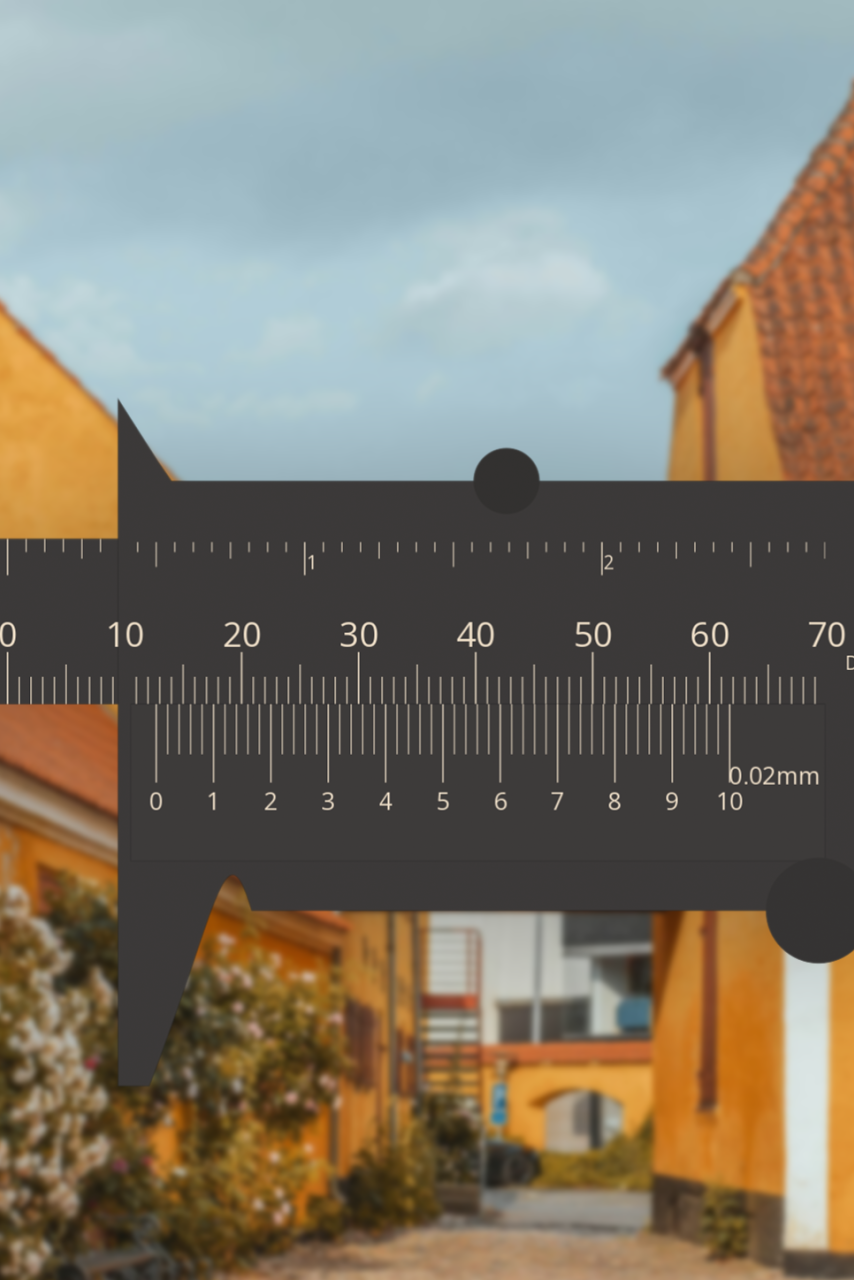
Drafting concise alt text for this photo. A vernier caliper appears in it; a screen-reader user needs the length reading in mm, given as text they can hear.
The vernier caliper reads 12.7 mm
